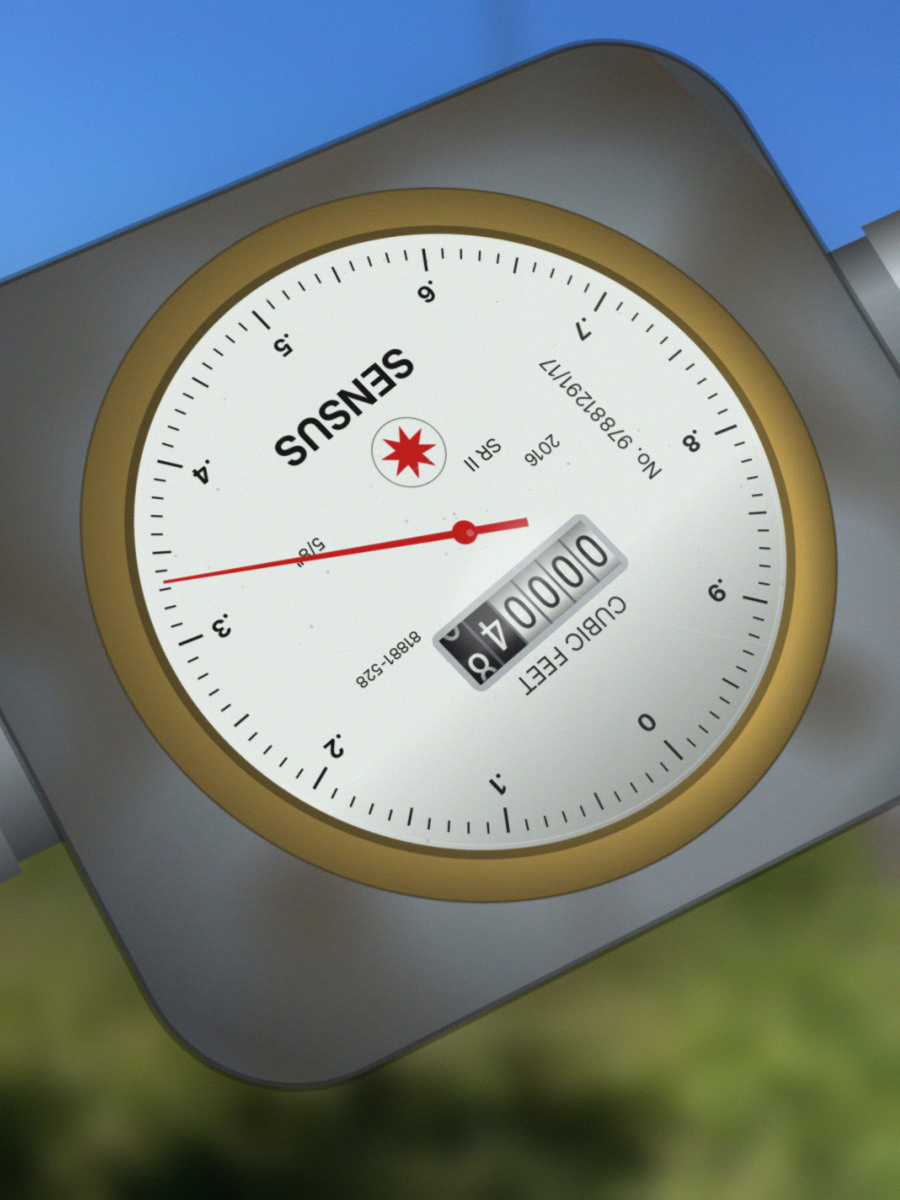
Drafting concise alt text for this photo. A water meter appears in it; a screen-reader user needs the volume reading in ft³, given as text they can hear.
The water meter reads 48.33 ft³
